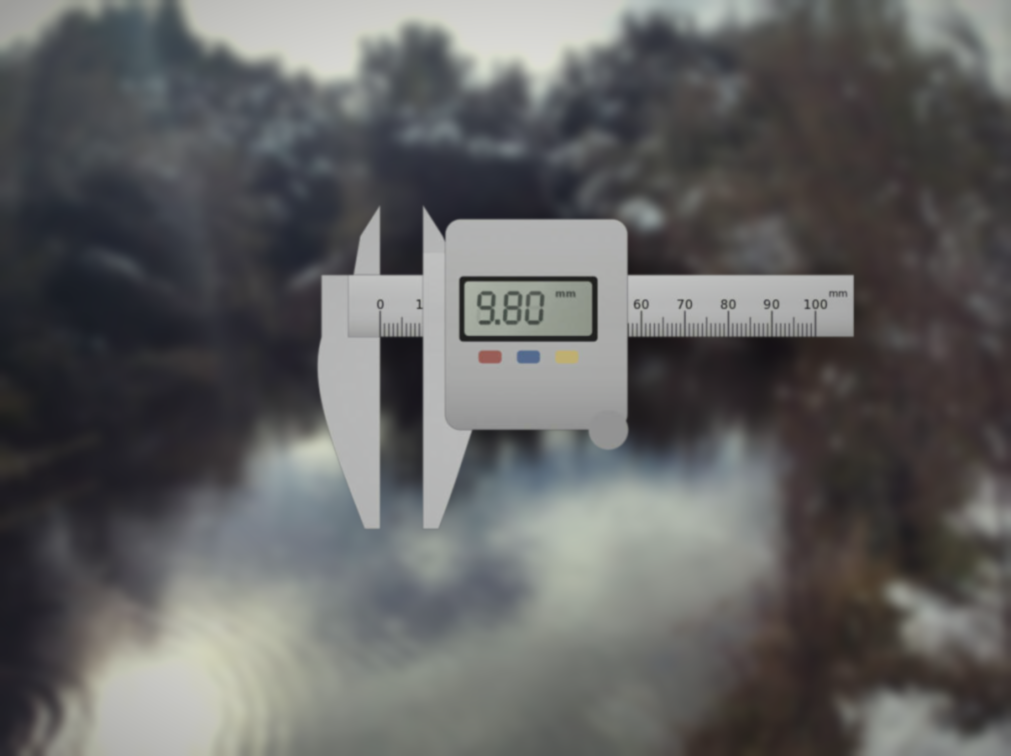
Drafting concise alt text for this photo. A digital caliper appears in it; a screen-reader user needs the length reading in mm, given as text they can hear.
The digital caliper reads 9.80 mm
